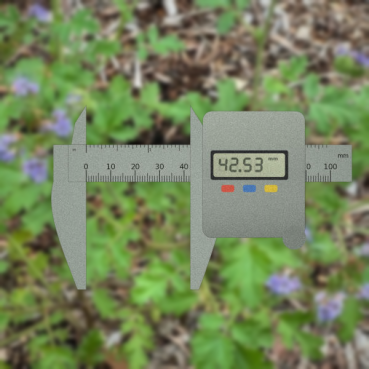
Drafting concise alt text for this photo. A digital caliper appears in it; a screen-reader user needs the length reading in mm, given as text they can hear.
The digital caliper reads 42.53 mm
